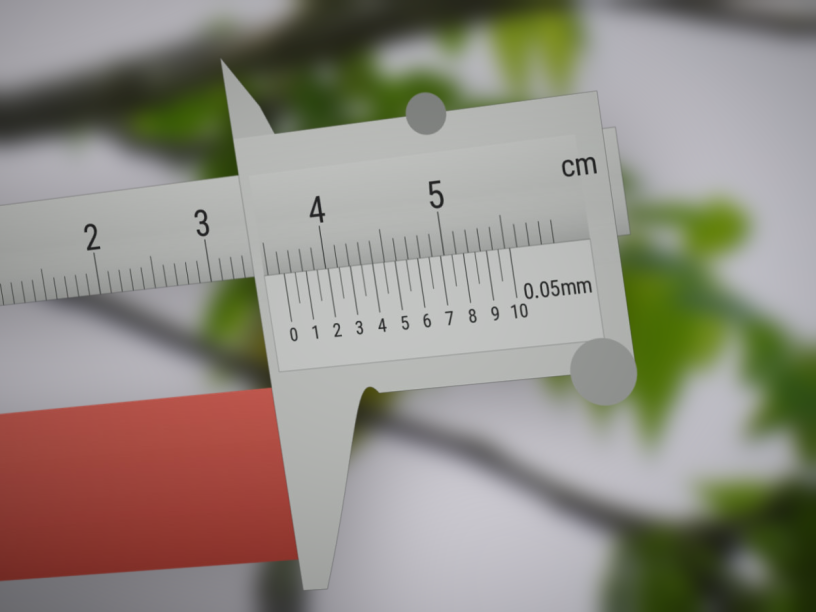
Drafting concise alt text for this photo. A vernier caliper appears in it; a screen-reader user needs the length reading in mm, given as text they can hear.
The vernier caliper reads 36.4 mm
